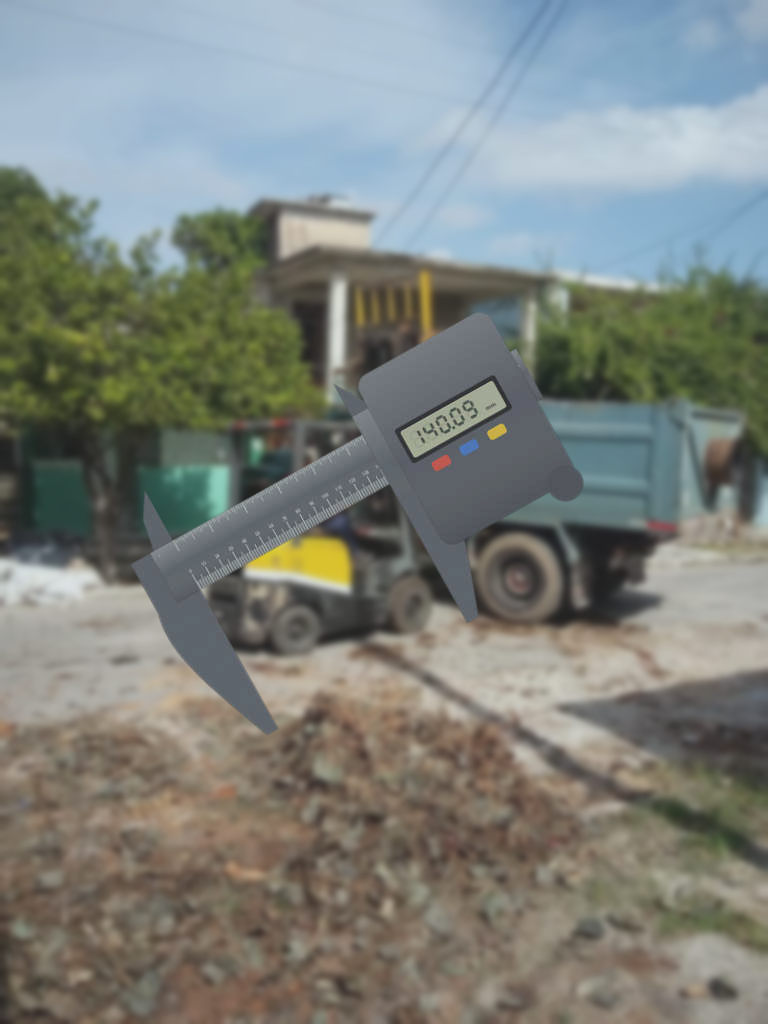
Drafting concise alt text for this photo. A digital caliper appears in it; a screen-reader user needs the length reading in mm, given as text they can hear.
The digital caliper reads 140.09 mm
